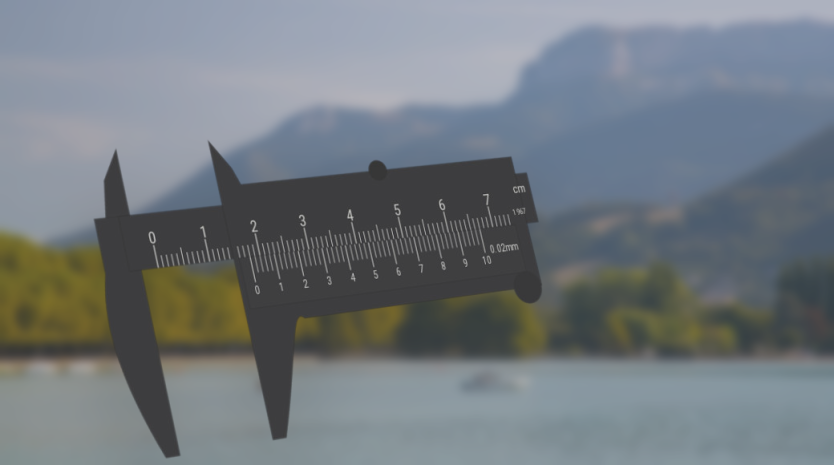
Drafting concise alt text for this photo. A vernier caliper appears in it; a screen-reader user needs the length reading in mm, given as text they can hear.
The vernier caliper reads 18.0 mm
